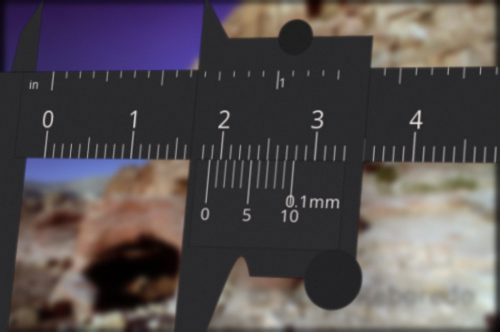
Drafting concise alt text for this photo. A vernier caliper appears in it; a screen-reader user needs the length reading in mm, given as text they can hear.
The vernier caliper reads 18.8 mm
